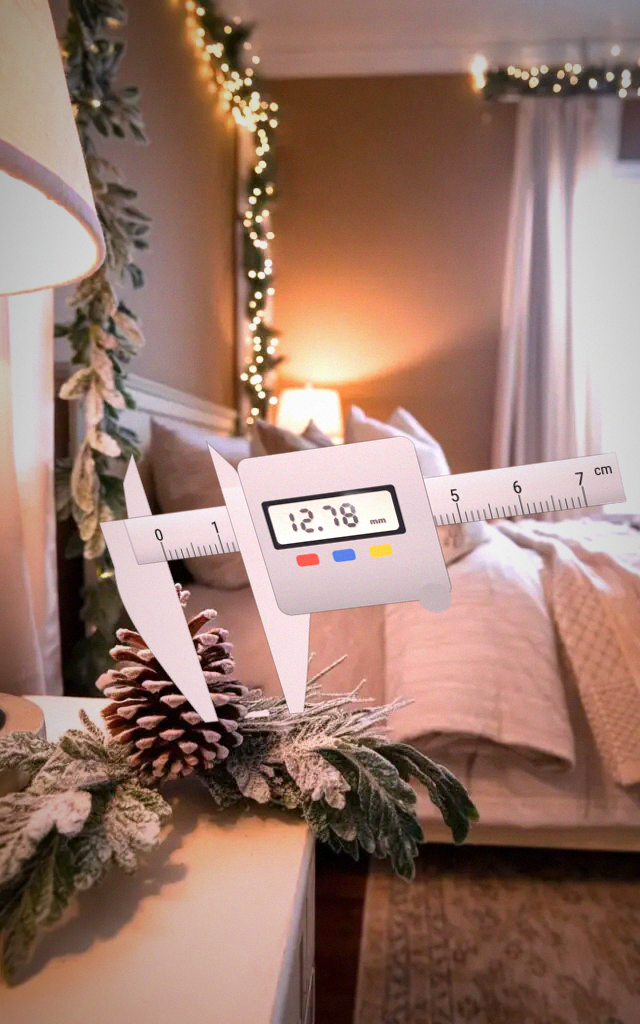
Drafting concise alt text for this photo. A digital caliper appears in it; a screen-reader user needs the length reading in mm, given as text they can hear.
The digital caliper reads 12.78 mm
